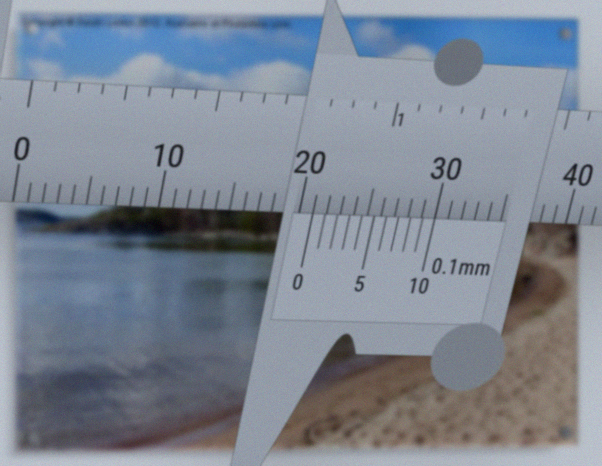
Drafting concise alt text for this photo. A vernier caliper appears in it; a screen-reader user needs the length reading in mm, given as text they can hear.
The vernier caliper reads 21.0 mm
